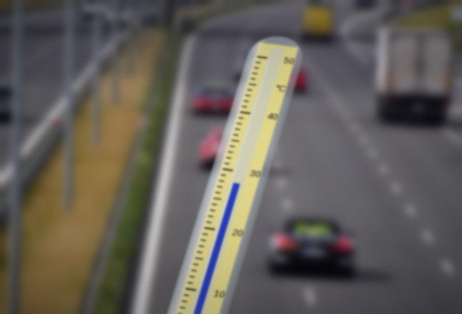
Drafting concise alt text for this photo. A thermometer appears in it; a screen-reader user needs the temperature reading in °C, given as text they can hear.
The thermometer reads 28 °C
